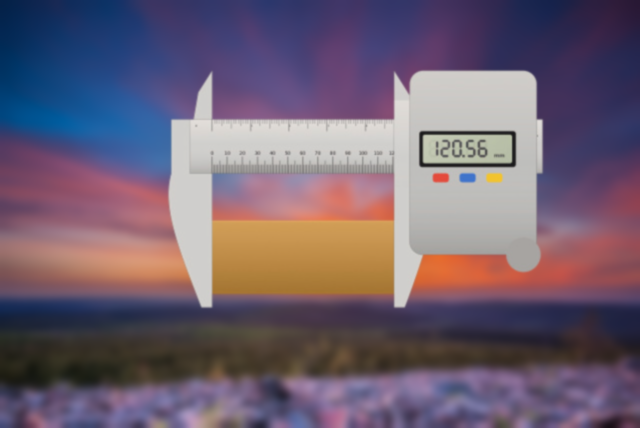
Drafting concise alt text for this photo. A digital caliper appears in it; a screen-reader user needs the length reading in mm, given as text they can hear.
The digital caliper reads 120.56 mm
